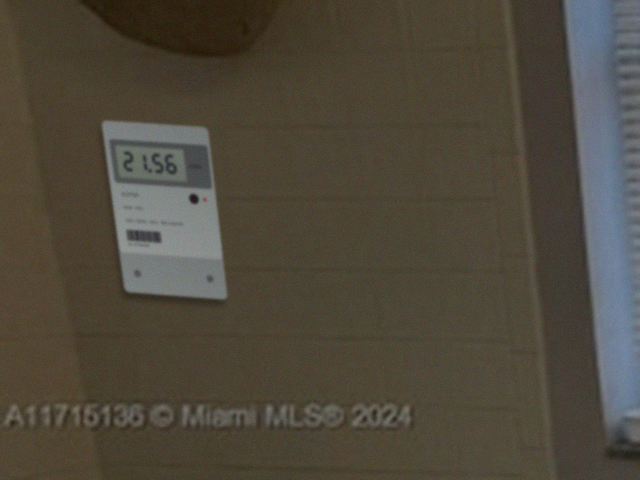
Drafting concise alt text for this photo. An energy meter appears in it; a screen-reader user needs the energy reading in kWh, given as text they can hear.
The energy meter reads 21.56 kWh
